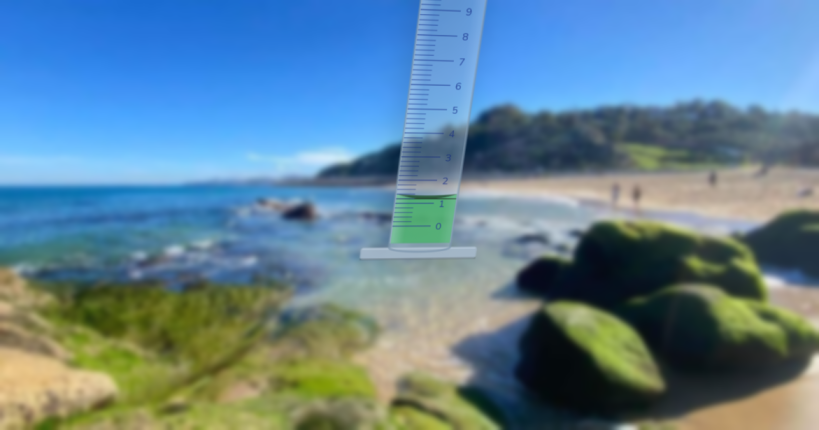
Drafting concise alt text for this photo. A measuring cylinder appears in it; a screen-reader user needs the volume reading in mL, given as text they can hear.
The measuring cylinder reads 1.2 mL
